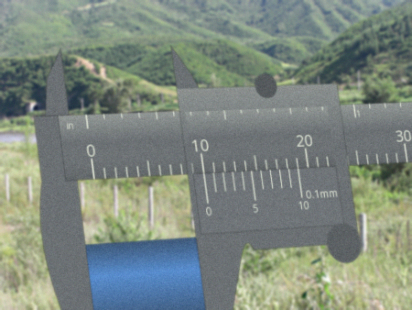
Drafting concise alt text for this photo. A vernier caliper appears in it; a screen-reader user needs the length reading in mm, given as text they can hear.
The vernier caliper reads 10.0 mm
